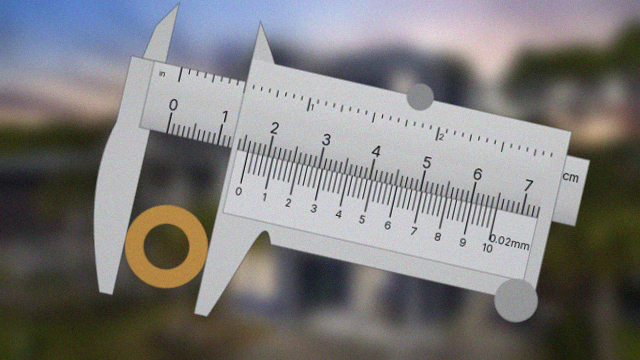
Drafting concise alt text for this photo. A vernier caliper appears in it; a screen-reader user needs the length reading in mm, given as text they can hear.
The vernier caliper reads 16.0 mm
